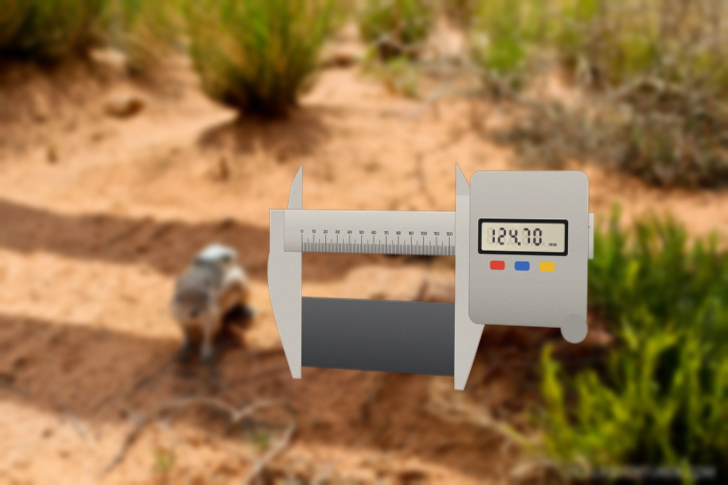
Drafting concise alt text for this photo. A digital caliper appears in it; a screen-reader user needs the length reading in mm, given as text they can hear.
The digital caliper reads 124.70 mm
